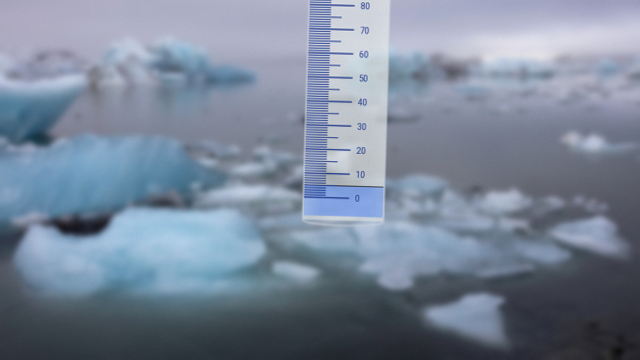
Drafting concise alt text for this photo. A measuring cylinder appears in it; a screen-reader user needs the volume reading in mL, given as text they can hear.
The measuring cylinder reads 5 mL
